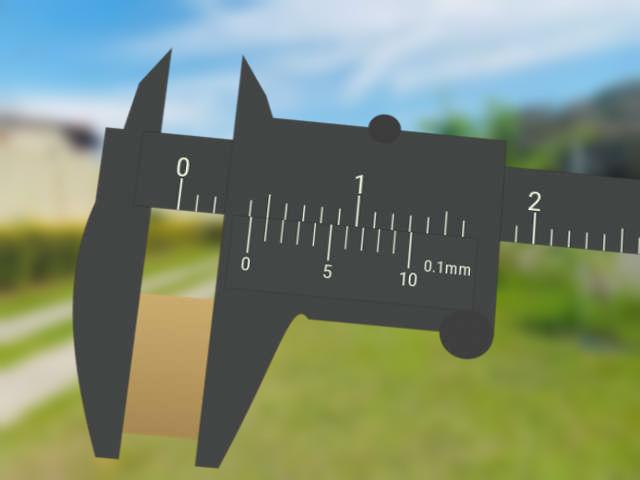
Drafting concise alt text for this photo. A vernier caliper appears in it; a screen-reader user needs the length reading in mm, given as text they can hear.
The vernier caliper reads 4.1 mm
